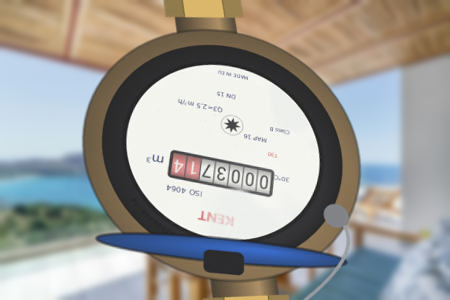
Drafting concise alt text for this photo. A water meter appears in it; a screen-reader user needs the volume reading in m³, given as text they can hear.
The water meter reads 37.14 m³
